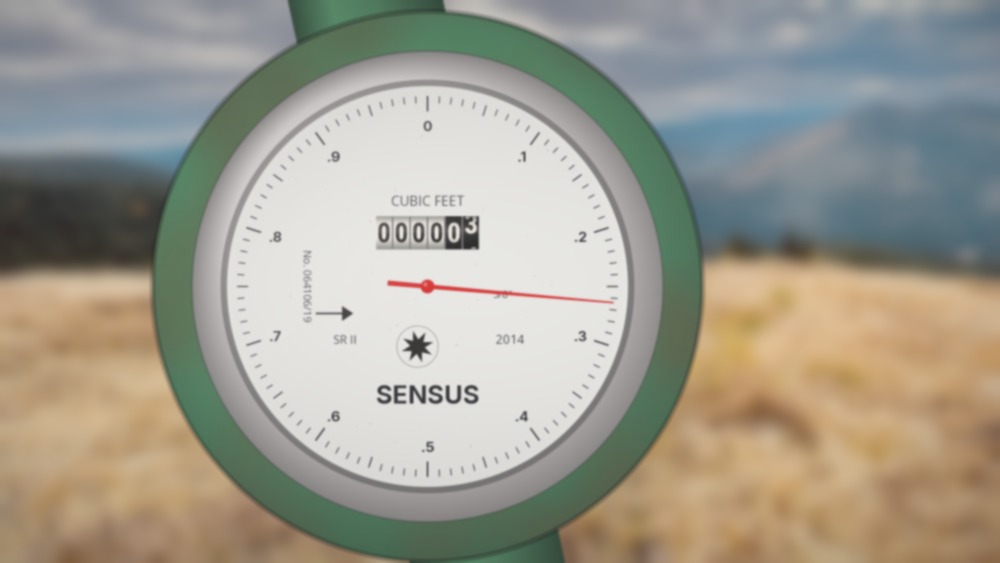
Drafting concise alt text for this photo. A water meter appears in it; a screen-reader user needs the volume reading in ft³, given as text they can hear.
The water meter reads 3.26 ft³
